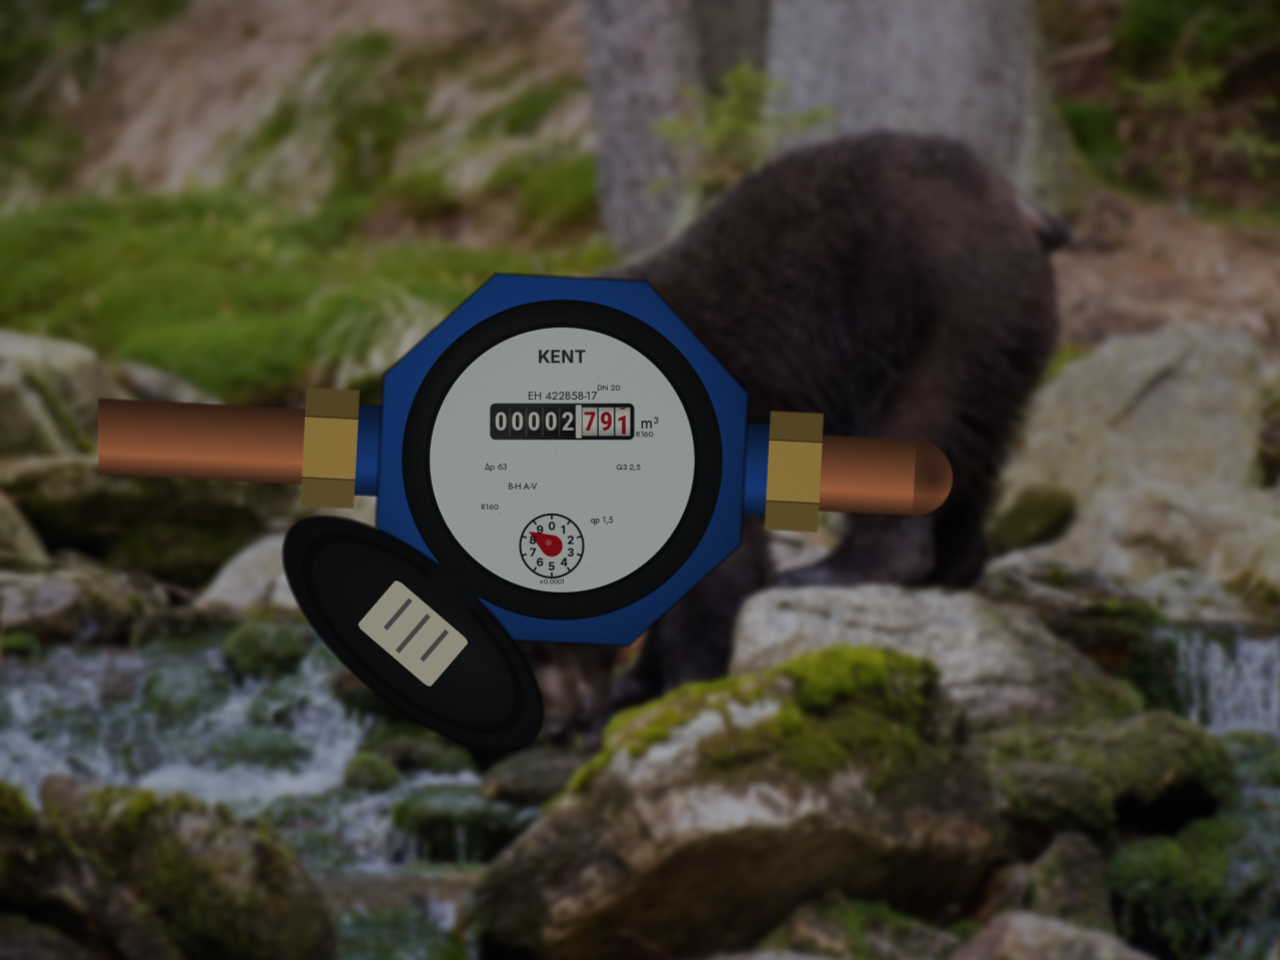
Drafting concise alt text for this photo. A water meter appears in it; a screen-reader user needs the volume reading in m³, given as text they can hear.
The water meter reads 2.7908 m³
